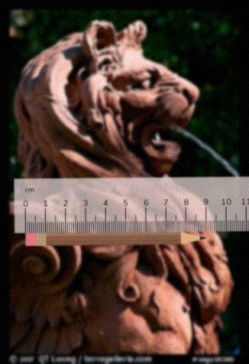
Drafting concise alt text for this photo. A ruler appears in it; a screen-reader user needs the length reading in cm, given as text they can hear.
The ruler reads 9 cm
